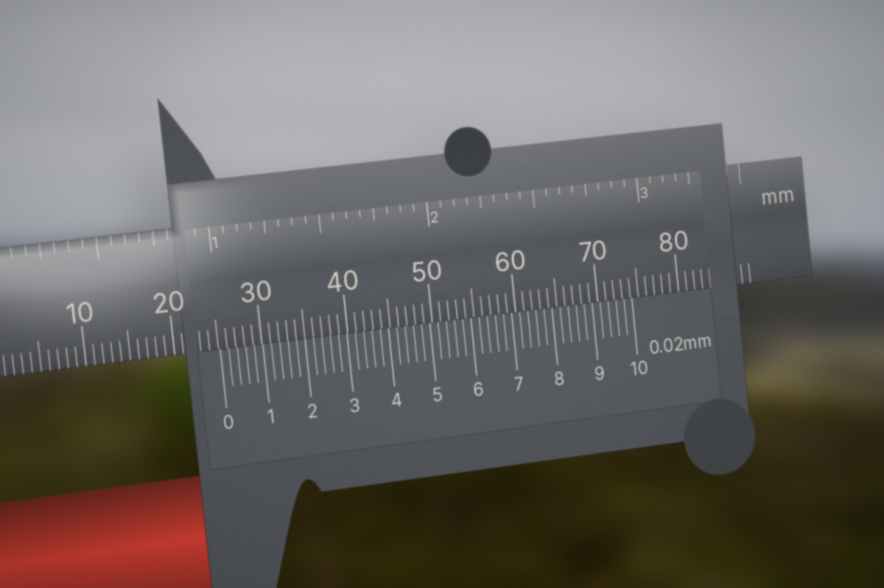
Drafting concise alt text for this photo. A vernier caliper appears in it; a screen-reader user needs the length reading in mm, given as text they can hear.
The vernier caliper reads 25.2 mm
